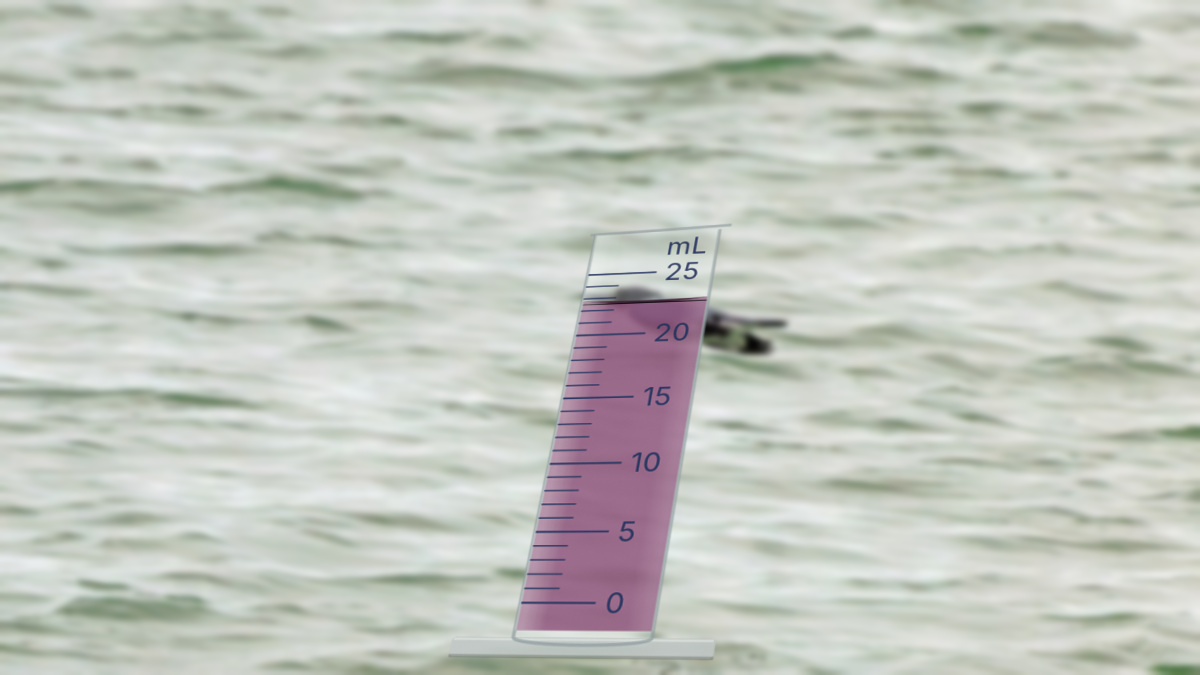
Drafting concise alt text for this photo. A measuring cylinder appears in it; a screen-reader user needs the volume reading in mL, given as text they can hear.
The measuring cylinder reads 22.5 mL
